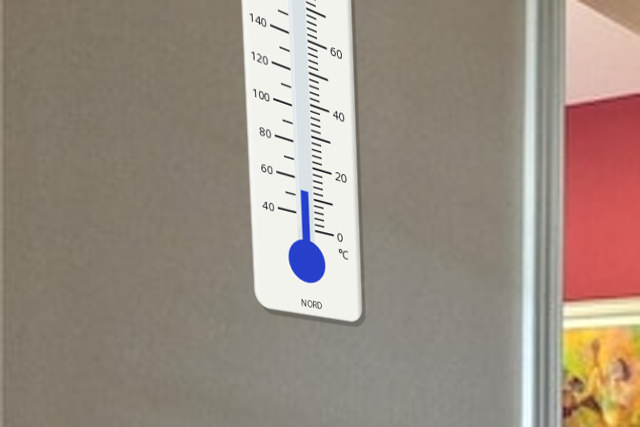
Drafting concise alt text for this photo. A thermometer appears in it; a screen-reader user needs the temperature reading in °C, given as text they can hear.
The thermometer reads 12 °C
